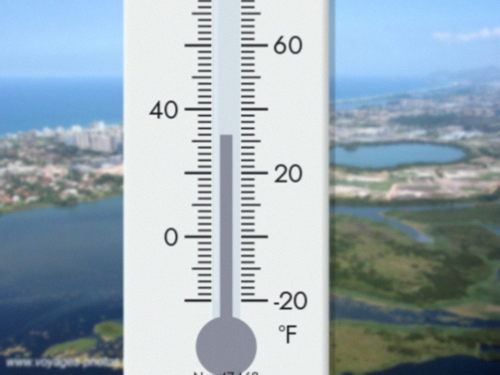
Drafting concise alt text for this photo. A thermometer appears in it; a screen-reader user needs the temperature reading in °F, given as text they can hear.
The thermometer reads 32 °F
